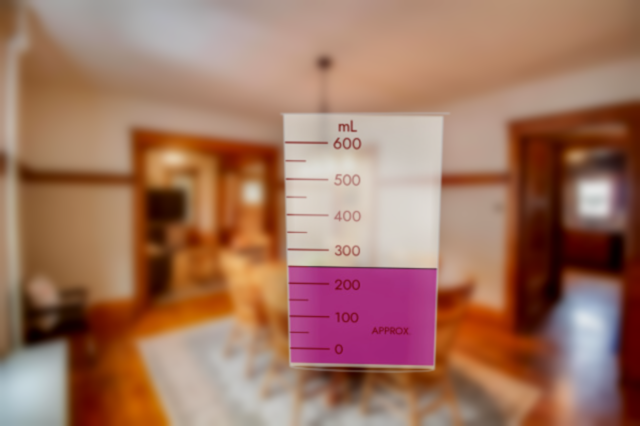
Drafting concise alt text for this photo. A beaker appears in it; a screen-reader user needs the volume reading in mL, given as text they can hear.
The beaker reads 250 mL
